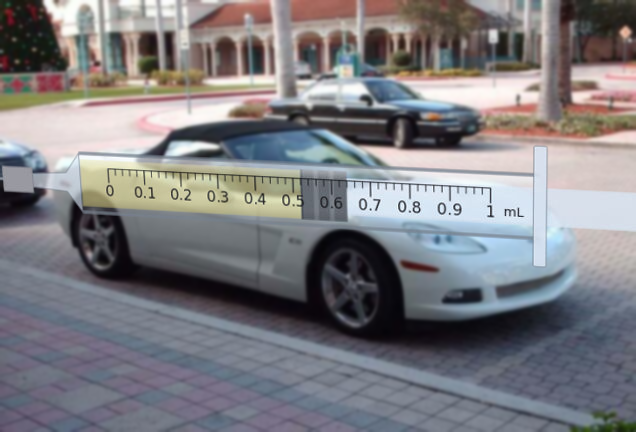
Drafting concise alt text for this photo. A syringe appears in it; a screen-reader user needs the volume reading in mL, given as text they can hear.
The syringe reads 0.52 mL
